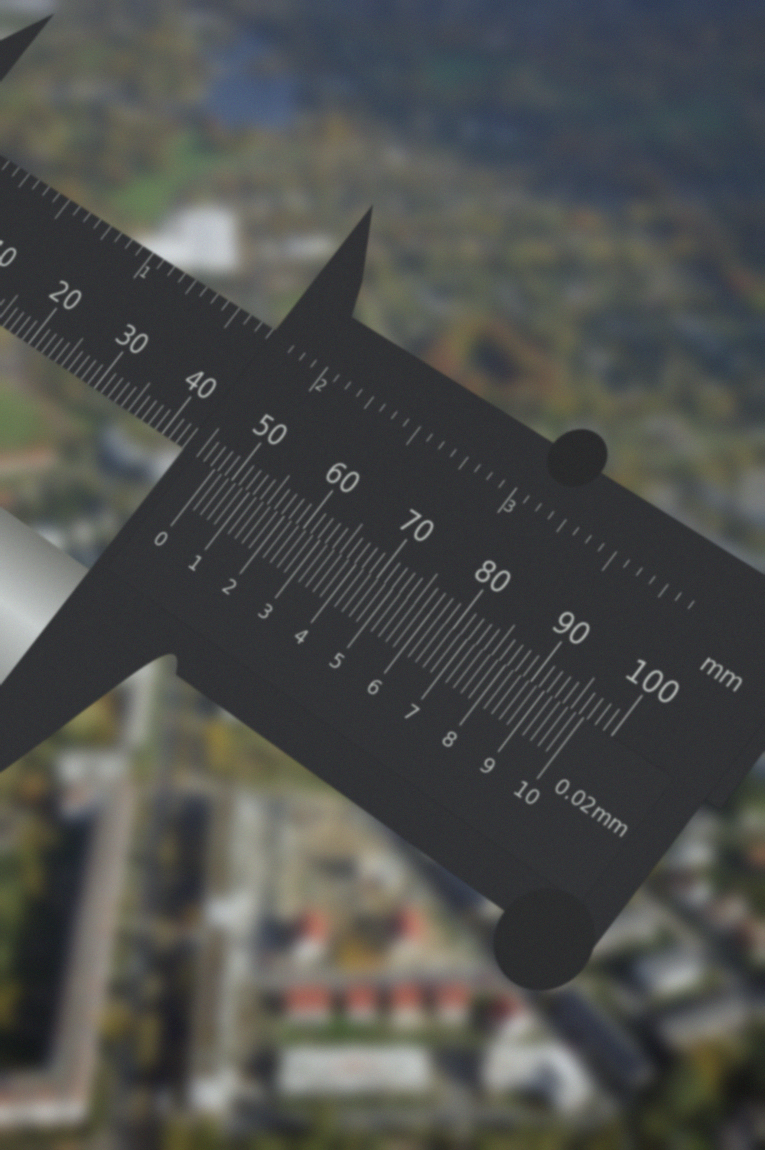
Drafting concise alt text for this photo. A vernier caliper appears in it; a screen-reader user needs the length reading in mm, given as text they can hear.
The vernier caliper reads 47.6 mm
